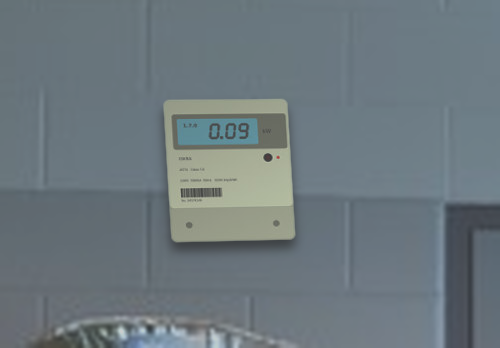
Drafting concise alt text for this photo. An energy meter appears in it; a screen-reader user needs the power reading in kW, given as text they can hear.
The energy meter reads 0.09 kW
